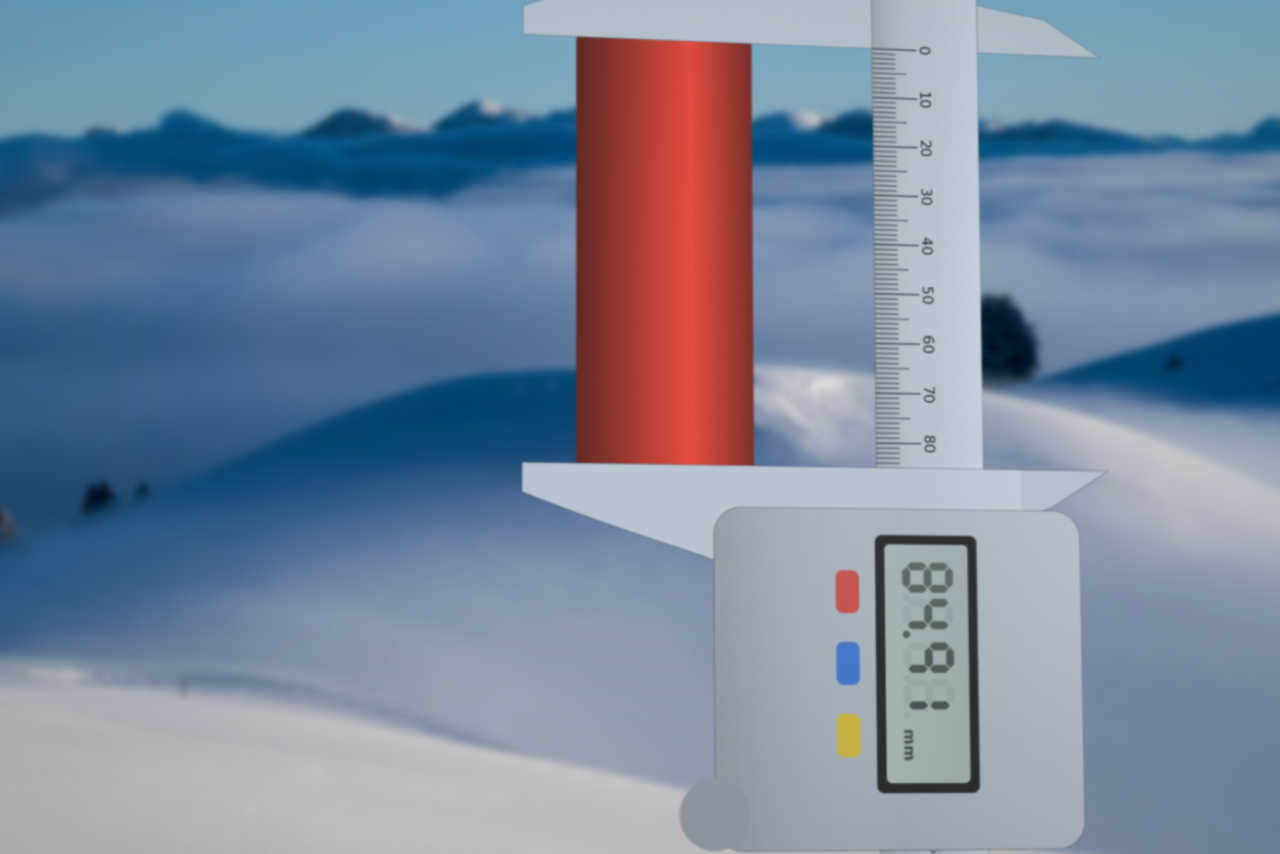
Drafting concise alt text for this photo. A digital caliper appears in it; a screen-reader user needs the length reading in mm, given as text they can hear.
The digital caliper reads 84.91 mm
